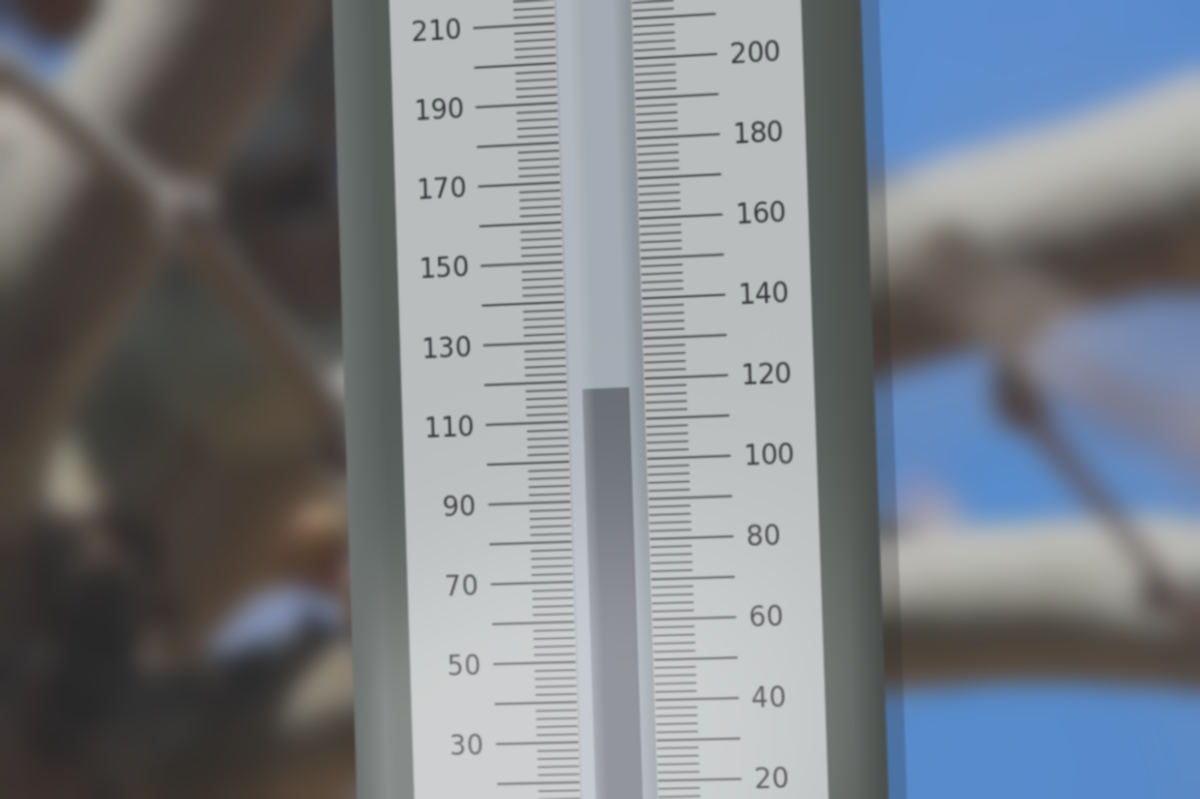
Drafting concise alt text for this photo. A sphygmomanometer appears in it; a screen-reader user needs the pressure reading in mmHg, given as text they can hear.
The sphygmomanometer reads 118 mmHg
